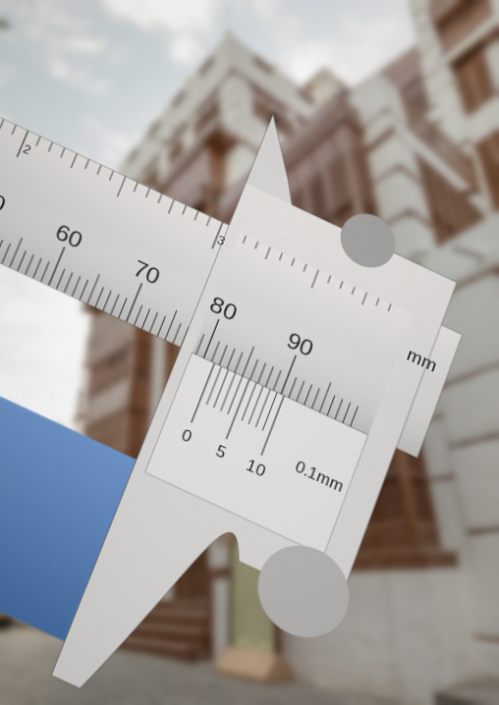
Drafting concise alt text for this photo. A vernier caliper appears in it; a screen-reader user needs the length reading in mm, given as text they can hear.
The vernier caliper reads 81.4 mm
